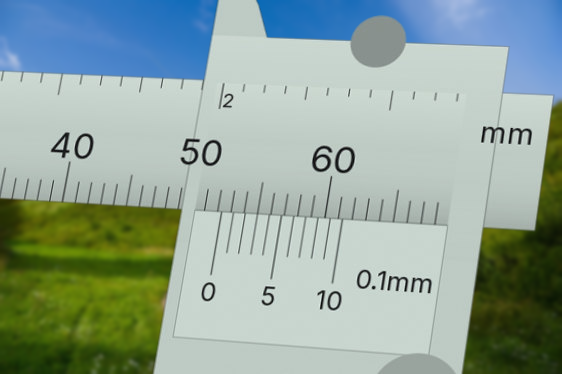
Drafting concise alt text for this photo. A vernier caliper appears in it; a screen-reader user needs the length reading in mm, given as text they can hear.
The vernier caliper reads 52.3 mm
